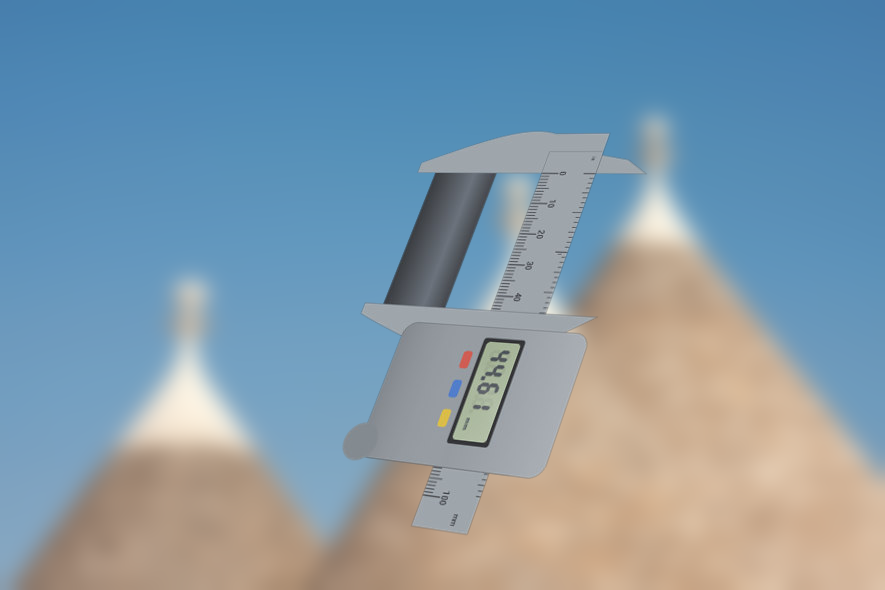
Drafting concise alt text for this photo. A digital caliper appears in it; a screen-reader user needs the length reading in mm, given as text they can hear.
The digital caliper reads 44.61 mm
